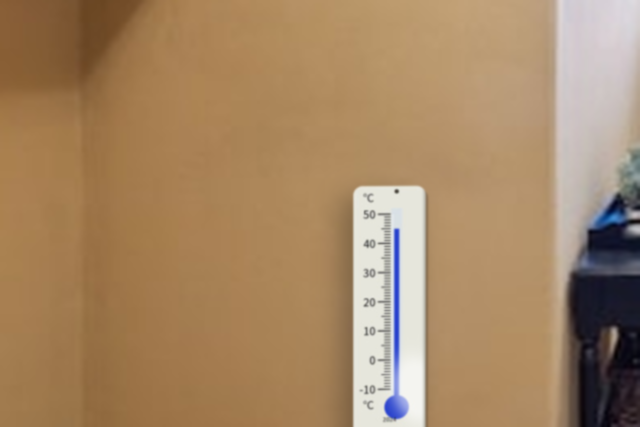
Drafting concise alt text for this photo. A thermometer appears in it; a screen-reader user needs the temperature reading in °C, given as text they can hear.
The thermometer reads 45 °C
